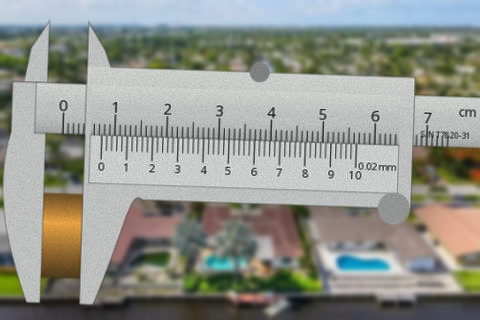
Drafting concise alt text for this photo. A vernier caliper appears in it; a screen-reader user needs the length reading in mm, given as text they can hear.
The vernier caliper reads 7.5 mm
